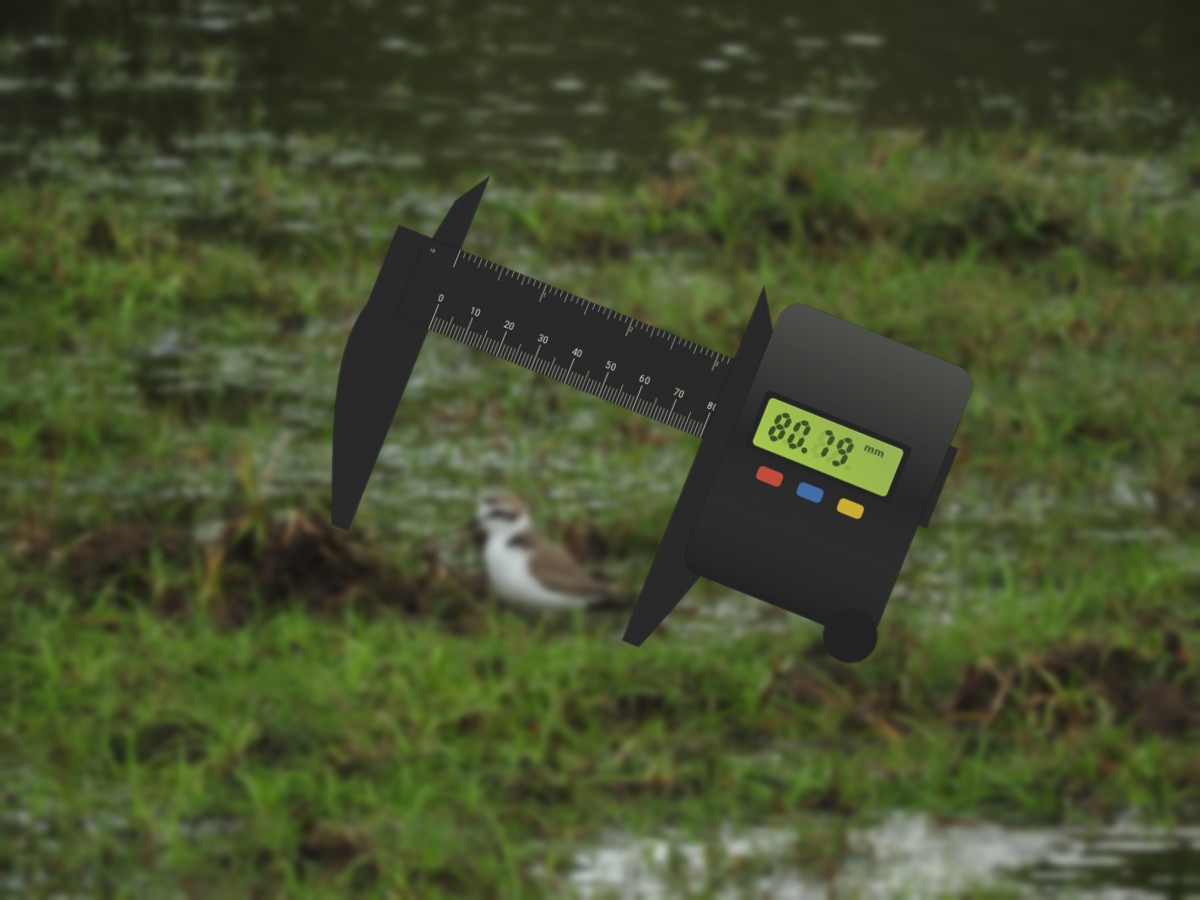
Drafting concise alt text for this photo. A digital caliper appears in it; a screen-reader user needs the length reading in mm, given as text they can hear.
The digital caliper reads 80.79 mm
